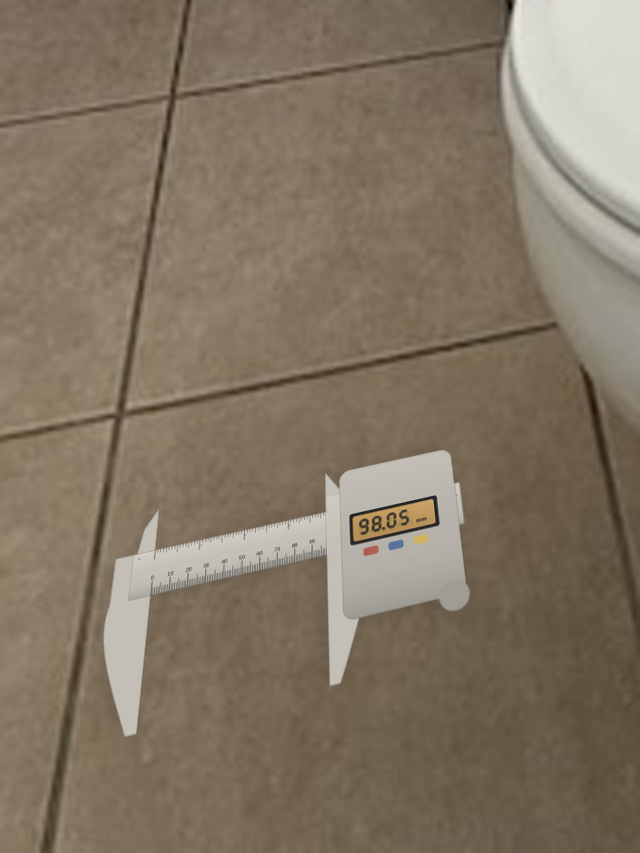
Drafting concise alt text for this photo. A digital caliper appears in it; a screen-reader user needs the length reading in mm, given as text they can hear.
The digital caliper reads 98.05 mm
